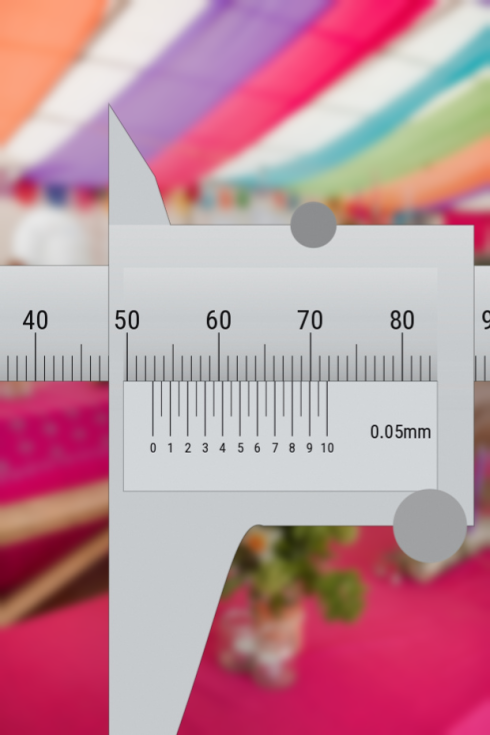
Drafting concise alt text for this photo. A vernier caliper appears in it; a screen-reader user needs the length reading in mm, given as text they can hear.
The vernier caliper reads 52.8 mm
